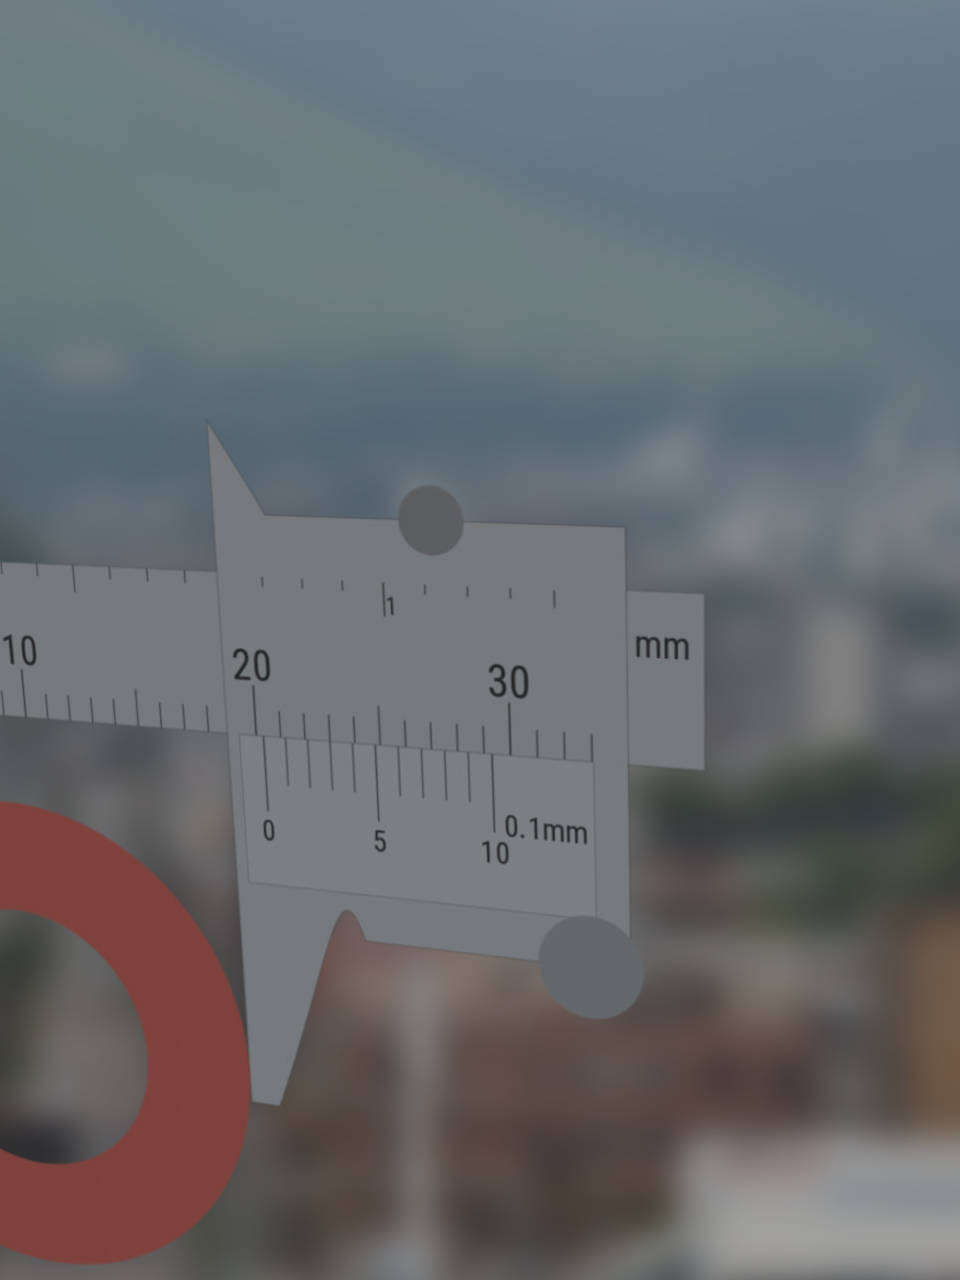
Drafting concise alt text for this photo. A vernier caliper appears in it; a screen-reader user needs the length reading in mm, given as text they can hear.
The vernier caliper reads 20.3 mm
